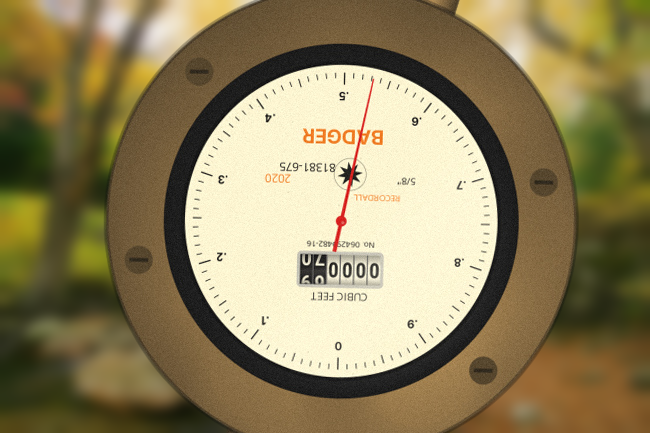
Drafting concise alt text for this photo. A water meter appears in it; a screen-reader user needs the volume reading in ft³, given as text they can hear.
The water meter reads 69.53 ft³
